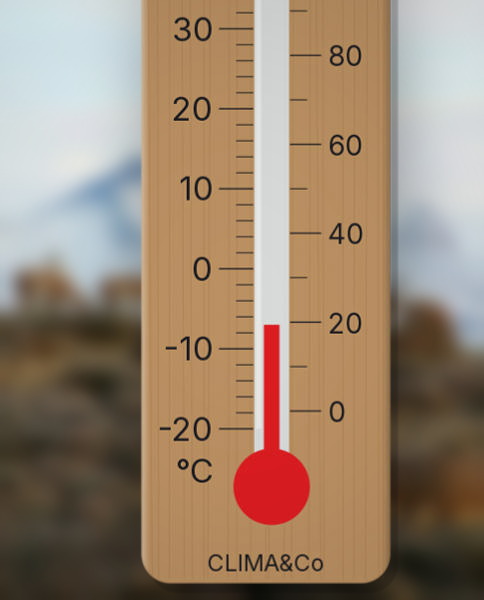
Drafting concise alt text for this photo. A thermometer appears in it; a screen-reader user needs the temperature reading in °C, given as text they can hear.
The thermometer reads -7 °C
